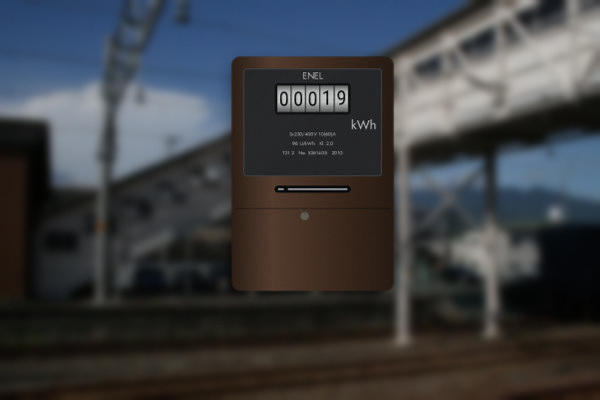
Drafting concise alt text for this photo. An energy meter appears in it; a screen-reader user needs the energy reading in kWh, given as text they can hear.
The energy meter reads 19 kWh
